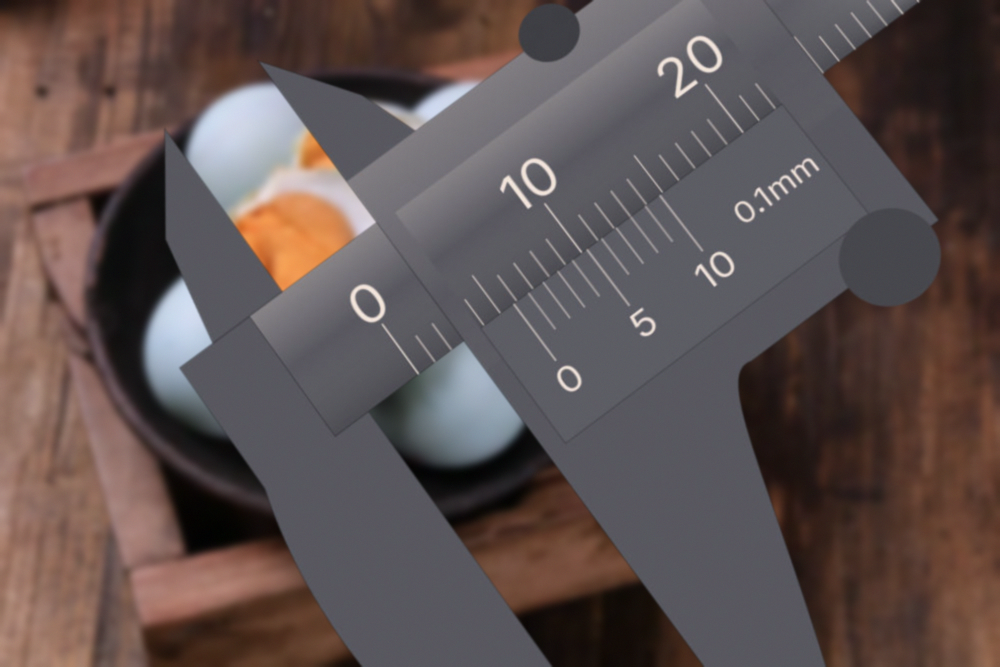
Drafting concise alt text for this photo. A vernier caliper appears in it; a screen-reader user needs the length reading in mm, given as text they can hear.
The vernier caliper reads 5.8 mm
